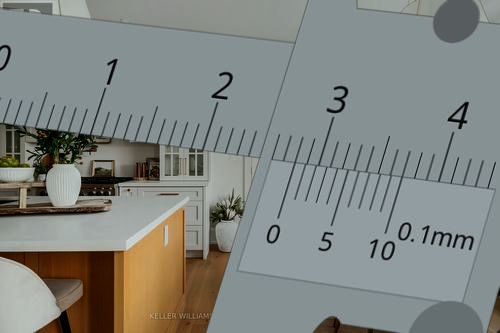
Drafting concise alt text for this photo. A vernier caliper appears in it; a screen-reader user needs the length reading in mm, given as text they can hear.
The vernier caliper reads 28.0 mm
